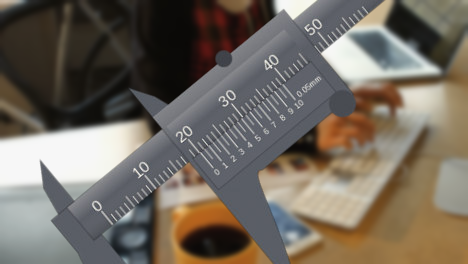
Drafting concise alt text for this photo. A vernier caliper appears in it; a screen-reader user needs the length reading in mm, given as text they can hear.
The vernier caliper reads 20.2 mm
